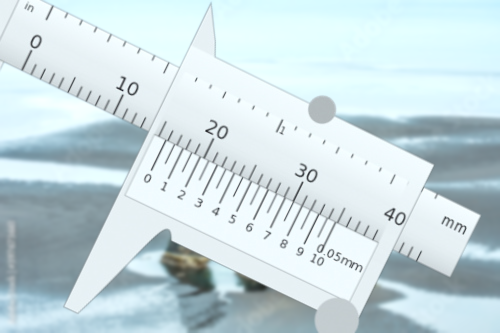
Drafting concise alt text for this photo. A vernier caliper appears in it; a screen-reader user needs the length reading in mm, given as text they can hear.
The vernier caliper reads 15.8 mm
